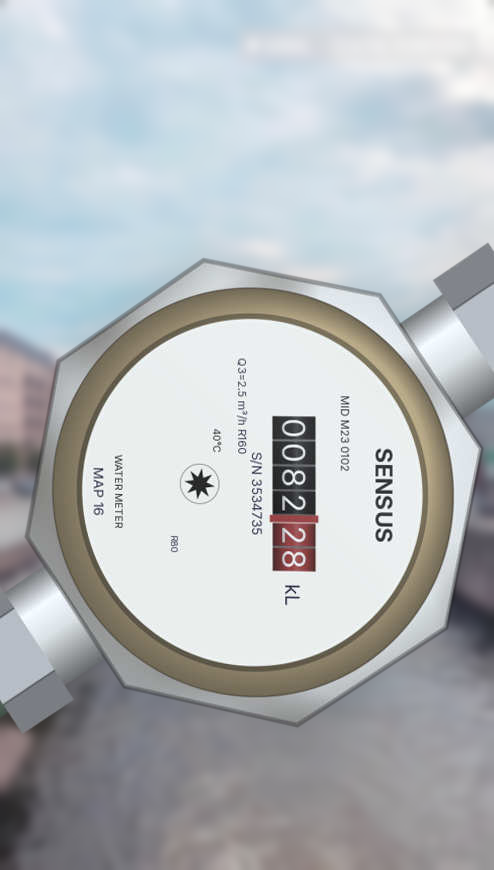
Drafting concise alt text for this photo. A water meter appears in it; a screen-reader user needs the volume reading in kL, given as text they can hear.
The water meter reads 82.28 kL
